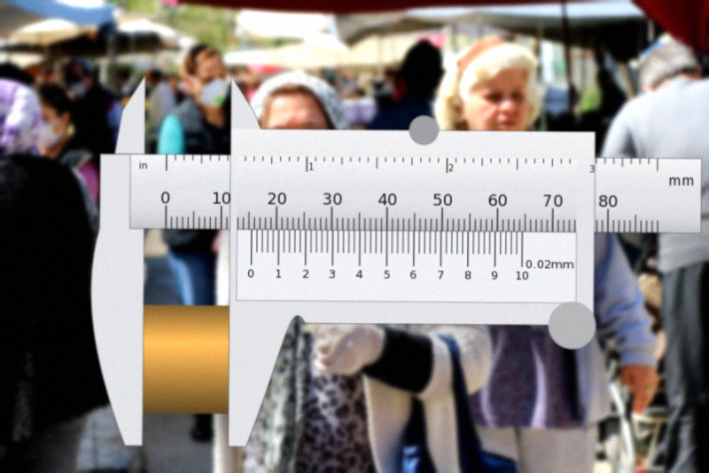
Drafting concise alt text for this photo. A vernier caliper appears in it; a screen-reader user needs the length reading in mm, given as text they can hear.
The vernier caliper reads 15.5 mm
